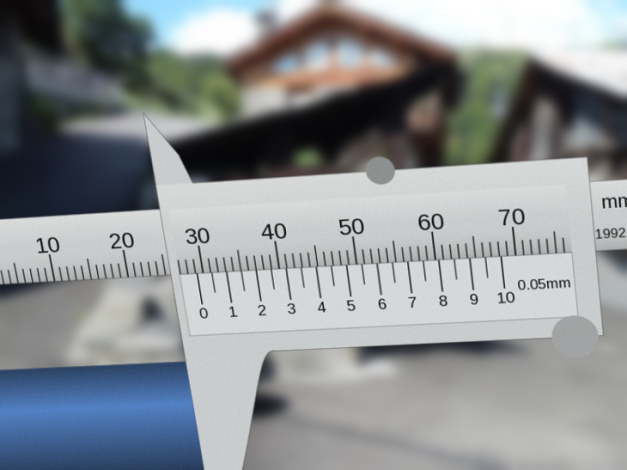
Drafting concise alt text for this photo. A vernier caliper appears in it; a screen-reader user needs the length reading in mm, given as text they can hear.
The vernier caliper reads 29.2 mm
